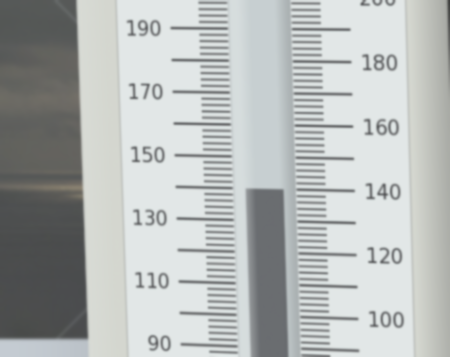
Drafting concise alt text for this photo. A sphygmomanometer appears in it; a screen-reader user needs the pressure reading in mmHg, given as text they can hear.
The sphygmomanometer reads 140 mmHg
